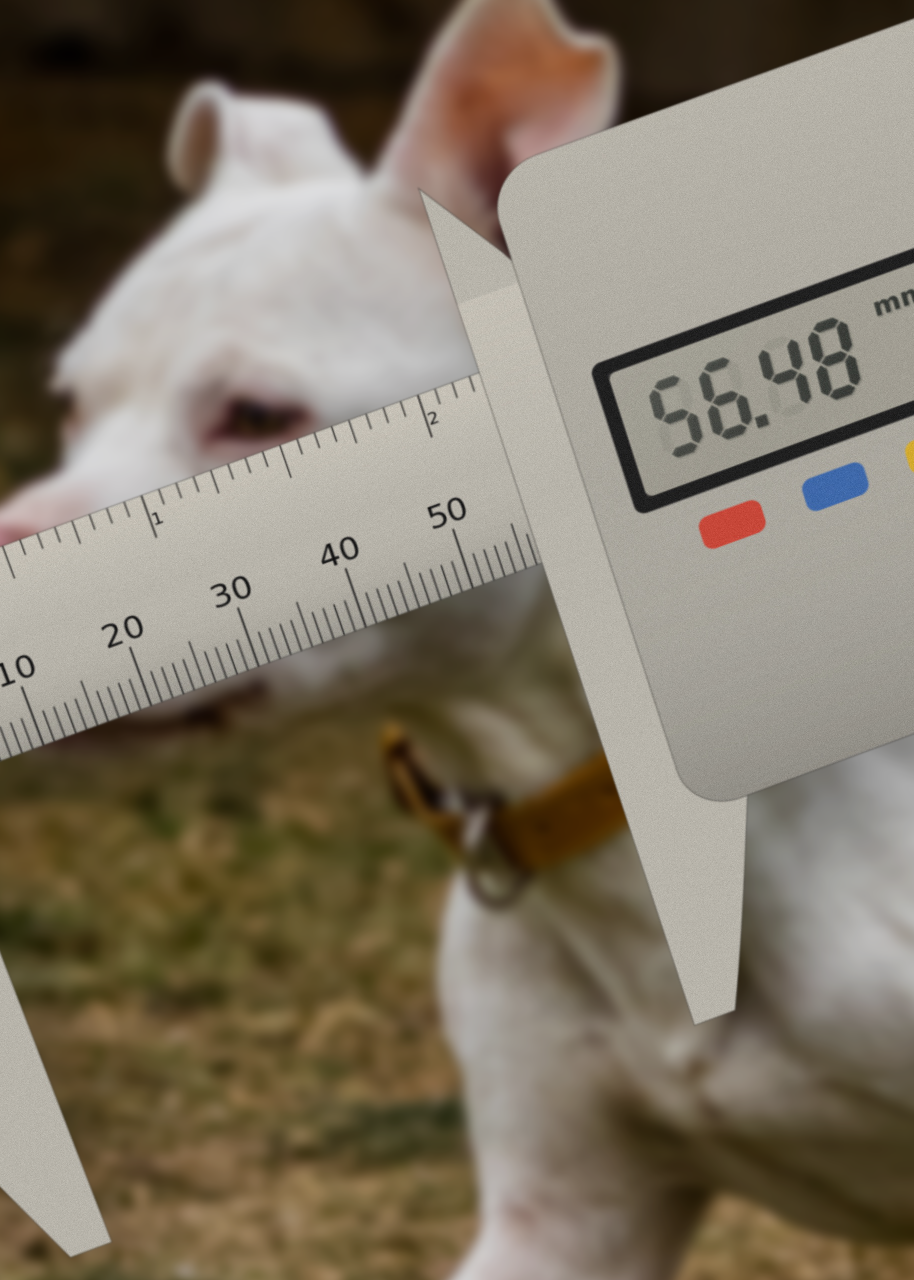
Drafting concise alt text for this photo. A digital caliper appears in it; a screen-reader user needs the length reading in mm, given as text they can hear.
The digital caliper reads 56.48 mm
